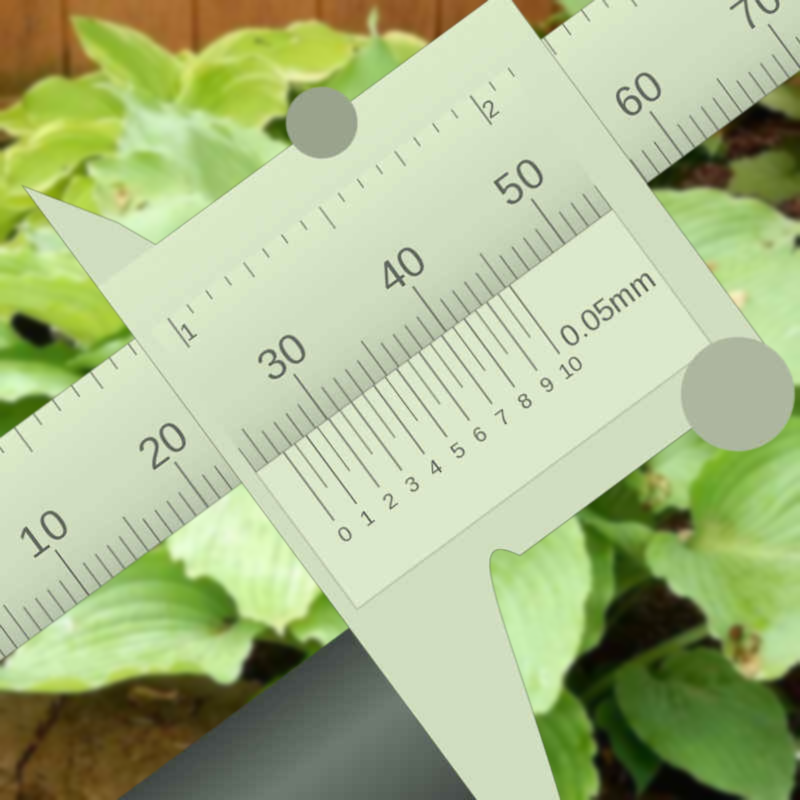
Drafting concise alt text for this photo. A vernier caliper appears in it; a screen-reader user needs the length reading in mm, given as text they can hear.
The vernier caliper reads 26.3 mm
